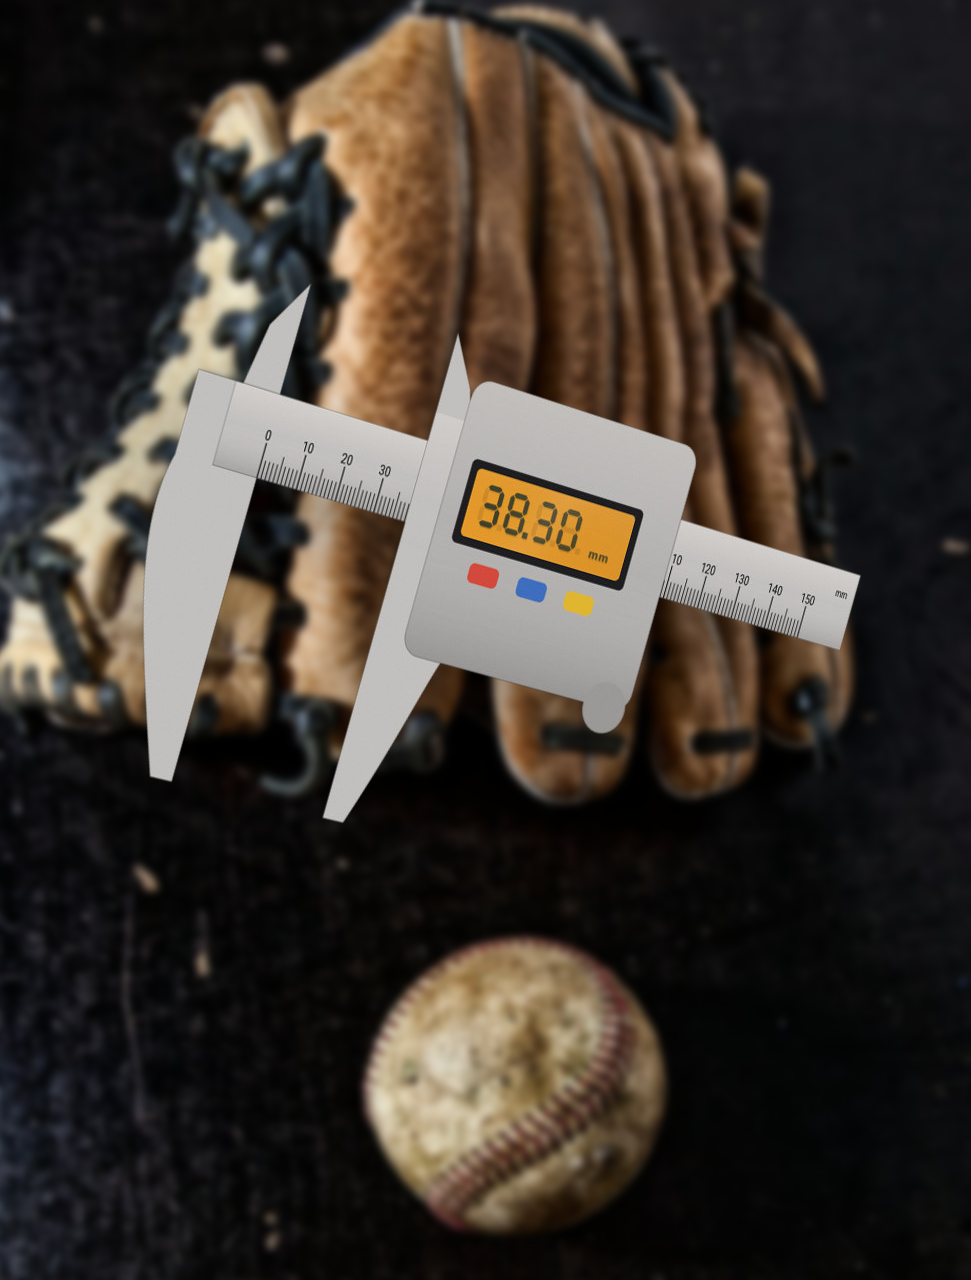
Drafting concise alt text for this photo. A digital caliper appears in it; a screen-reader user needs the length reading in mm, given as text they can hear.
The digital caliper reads 38.30 mm
